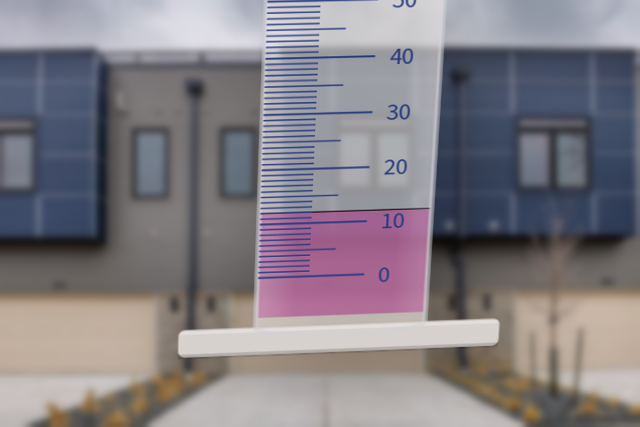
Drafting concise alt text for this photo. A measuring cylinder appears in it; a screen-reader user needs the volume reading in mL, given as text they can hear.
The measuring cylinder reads 12 mL
